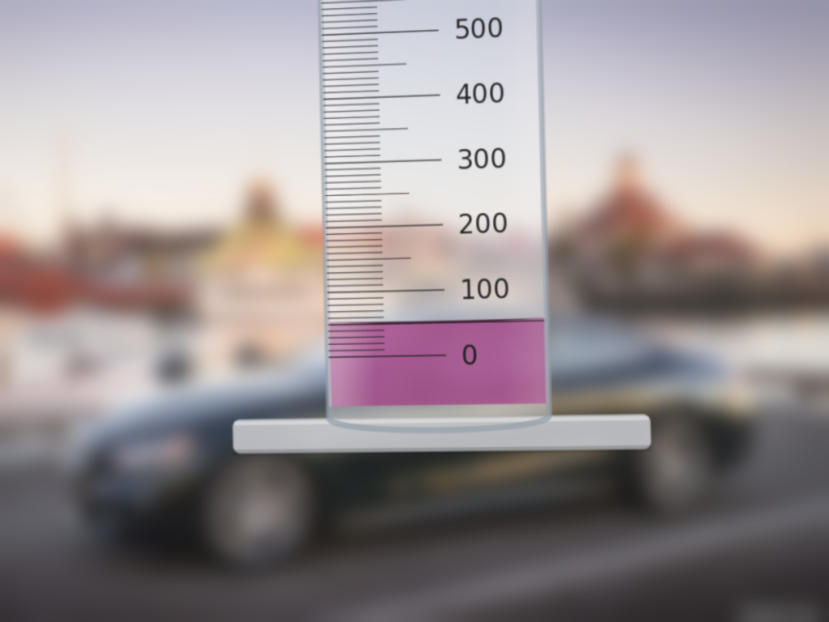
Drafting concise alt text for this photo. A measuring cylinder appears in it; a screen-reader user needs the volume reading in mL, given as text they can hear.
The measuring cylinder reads 50 mL
